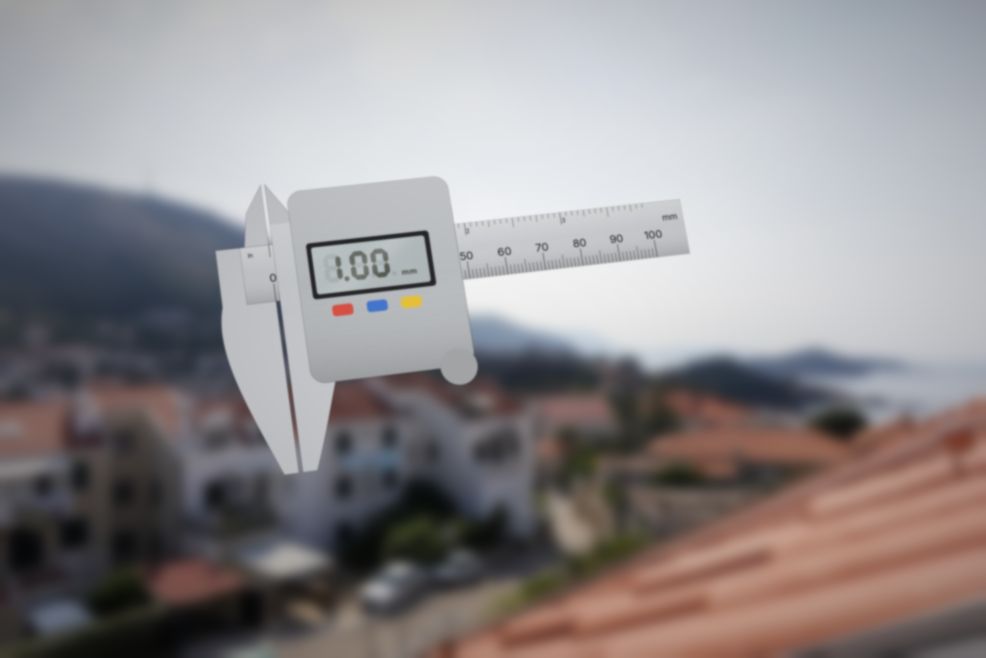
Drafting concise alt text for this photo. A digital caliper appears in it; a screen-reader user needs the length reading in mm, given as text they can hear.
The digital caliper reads 1.00 mm
